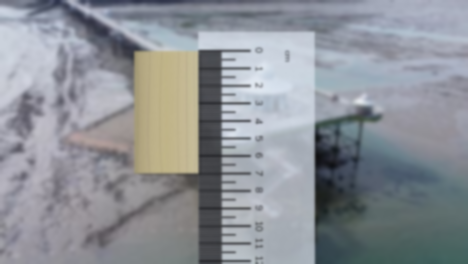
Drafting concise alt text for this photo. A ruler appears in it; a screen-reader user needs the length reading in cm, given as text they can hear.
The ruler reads 7 cm
